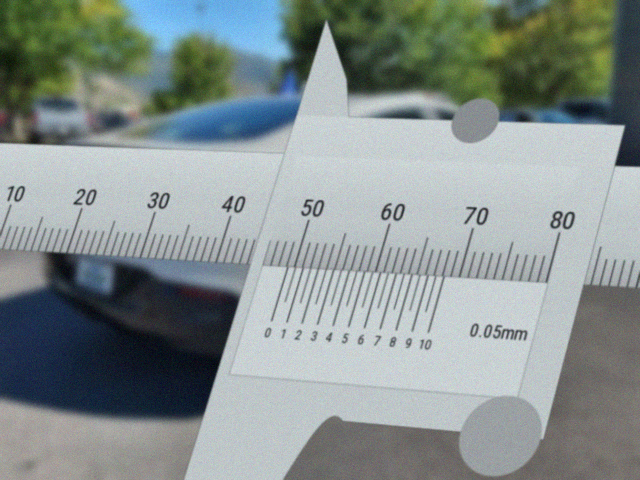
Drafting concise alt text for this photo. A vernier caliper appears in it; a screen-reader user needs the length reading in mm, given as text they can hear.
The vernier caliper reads 49.2 mm
